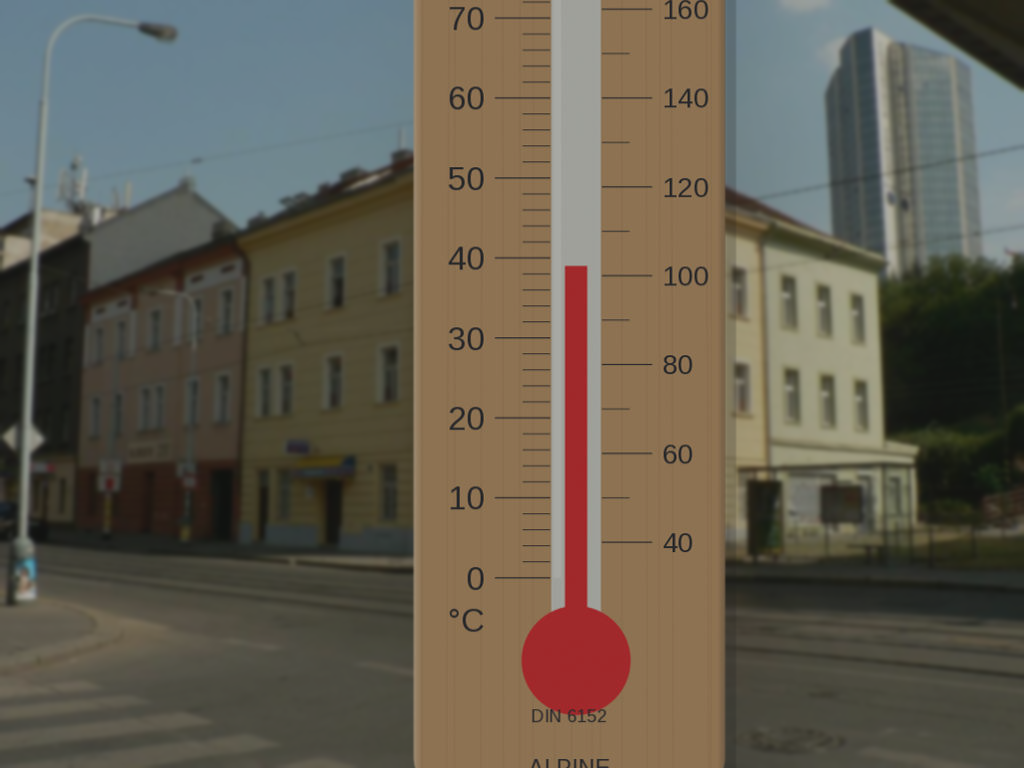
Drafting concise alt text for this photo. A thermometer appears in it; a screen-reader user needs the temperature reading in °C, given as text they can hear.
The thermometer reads 39 °C
